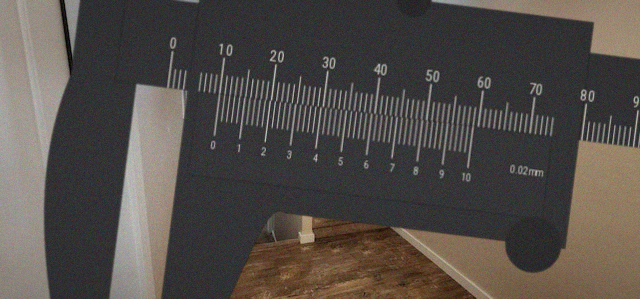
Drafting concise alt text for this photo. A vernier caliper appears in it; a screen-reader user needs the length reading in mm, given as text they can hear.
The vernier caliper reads 10.0 mm
